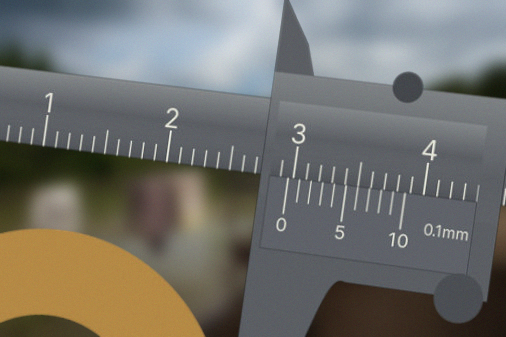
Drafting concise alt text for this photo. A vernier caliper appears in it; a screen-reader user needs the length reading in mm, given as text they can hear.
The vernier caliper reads 29.6 mm
